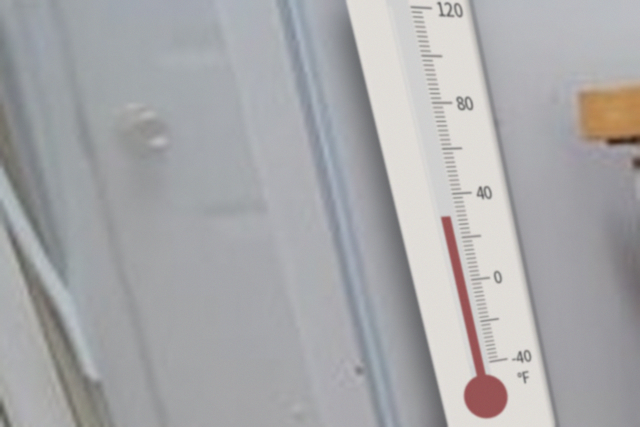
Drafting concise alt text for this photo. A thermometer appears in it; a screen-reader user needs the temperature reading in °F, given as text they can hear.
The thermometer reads 30 °F
